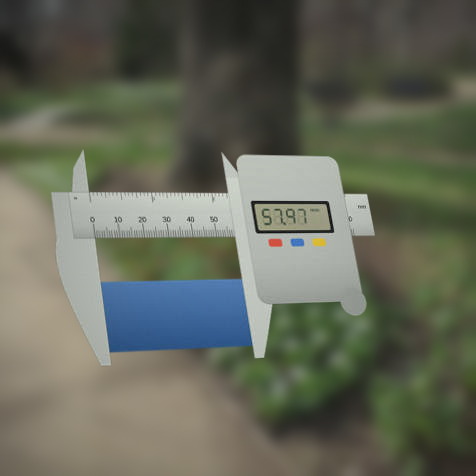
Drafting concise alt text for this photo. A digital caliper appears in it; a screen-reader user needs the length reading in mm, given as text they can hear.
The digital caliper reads 57.97 mm
